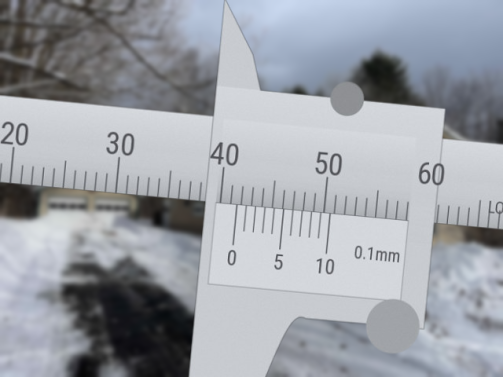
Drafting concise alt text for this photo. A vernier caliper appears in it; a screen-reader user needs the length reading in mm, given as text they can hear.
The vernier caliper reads 41.6 mm
